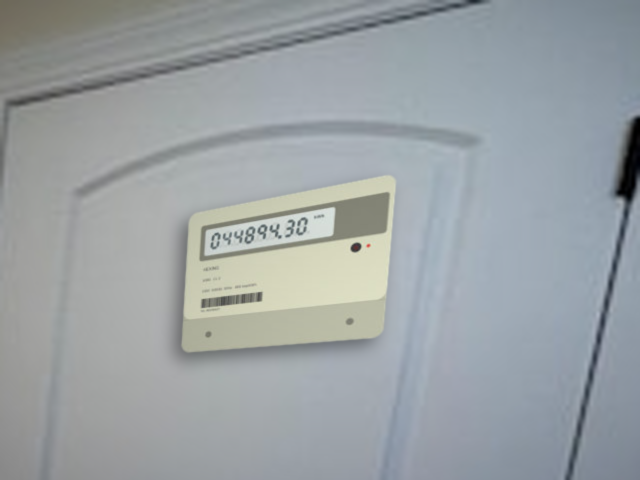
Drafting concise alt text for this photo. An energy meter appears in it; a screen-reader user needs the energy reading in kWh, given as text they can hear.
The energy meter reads 44894.30 kWh
